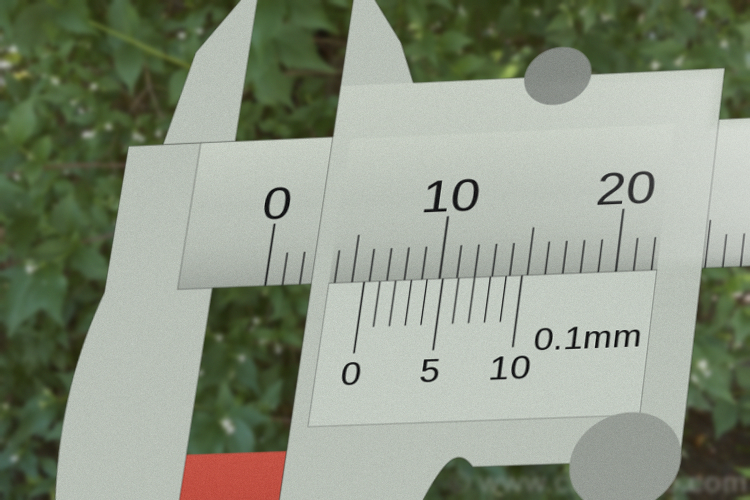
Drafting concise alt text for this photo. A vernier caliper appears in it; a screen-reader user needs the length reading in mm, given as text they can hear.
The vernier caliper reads 5.7 mm
